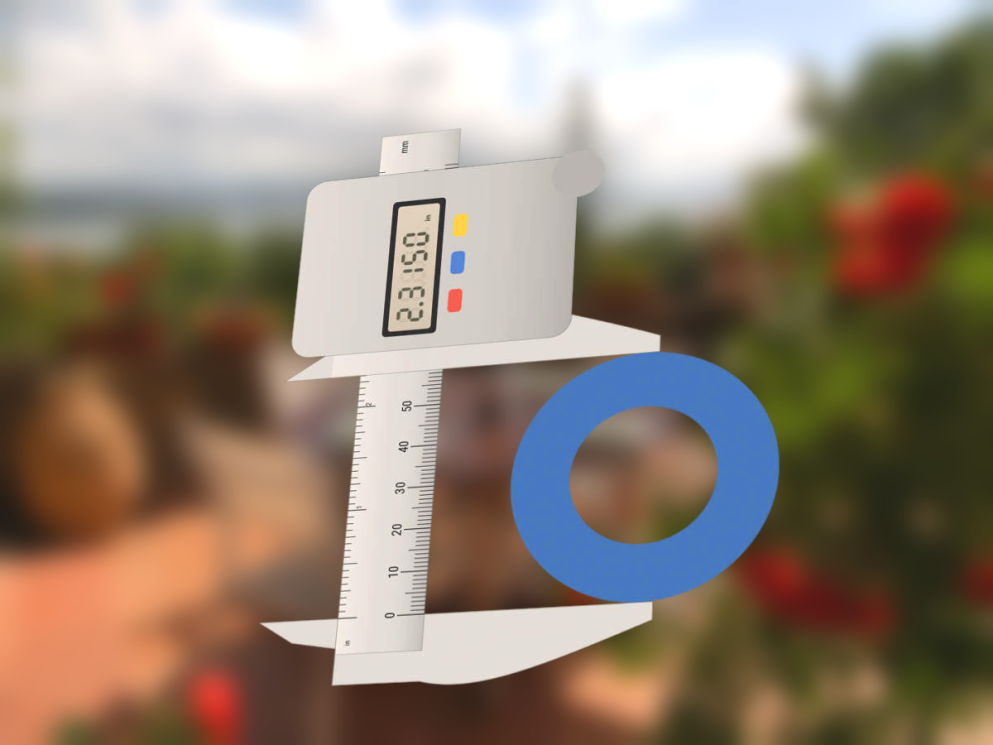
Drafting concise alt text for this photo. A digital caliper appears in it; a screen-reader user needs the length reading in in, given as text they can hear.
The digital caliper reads 2.3150 in
